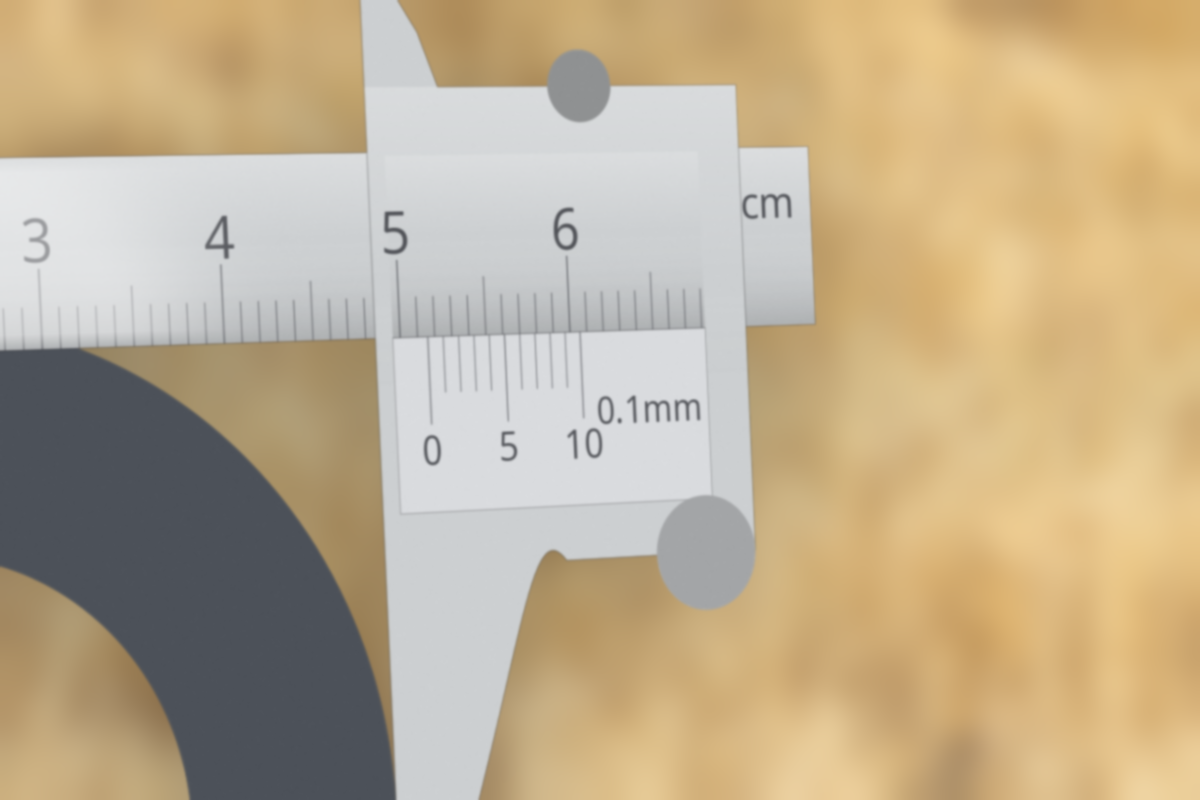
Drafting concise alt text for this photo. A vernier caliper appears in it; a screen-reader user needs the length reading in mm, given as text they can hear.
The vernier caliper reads 51.6 mm
